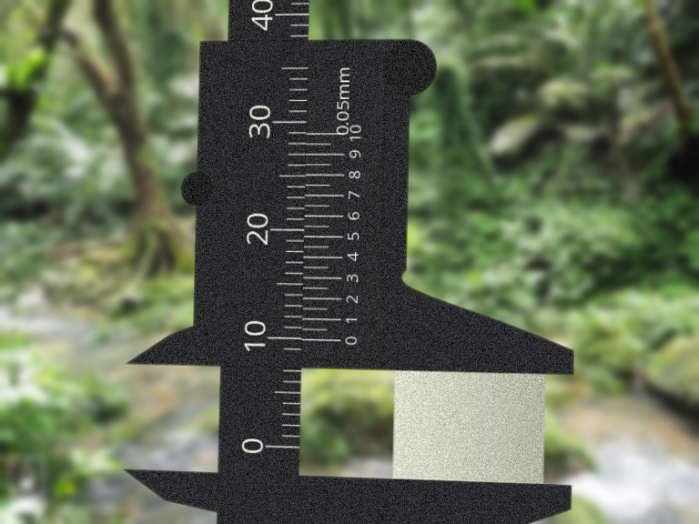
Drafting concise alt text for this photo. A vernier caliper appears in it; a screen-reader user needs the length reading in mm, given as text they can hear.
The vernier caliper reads 9.9 mm
